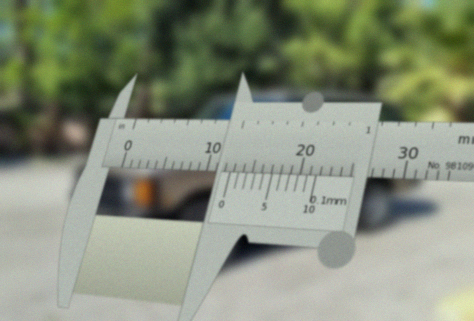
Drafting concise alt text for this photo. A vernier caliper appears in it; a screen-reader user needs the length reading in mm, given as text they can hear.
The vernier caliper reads 12.6 mm
